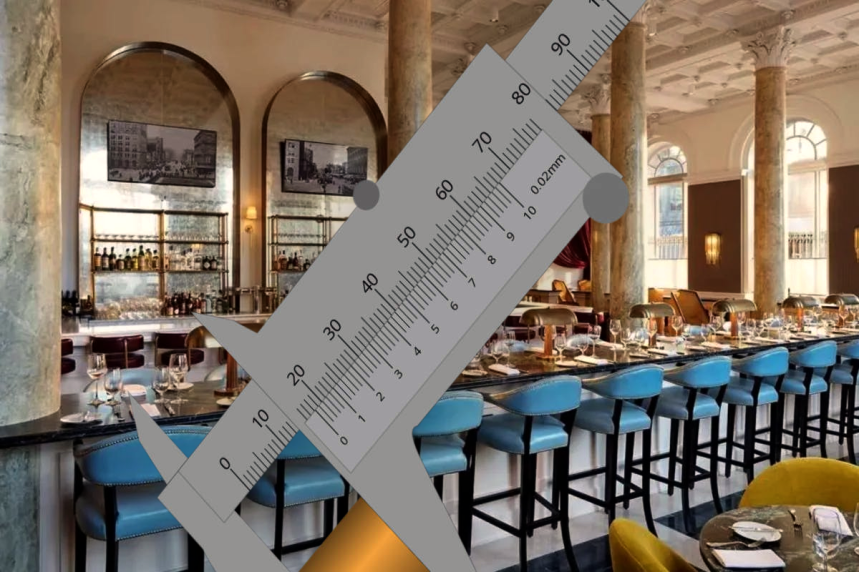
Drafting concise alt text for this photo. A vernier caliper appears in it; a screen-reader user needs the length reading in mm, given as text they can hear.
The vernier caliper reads 18.2 mm
